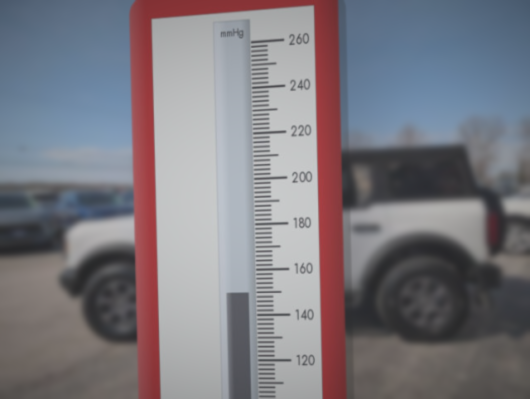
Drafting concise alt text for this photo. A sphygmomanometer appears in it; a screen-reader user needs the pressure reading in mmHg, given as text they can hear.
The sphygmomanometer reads 150 mmHg
